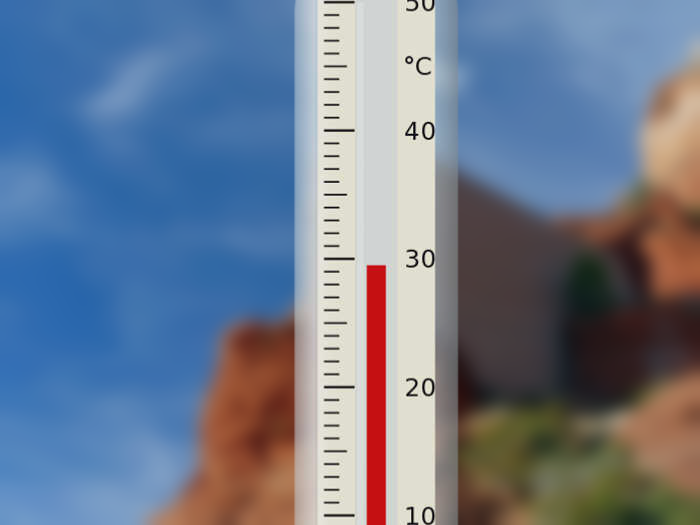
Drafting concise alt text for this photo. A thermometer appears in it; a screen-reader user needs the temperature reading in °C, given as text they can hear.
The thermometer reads 29.5 °C
